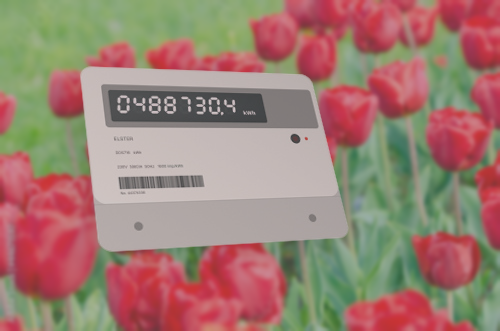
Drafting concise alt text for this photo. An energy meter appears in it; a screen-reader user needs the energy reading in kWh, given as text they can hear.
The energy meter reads 488730.4 kWh
